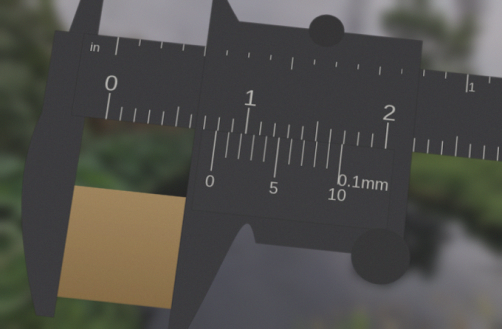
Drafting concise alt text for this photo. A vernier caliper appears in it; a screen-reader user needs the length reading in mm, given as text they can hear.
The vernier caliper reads 7.9 mm
